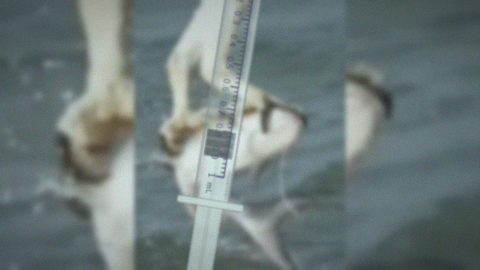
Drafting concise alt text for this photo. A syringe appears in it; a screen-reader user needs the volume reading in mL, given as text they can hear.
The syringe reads 0.8 mL
